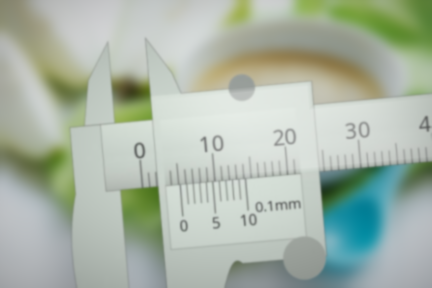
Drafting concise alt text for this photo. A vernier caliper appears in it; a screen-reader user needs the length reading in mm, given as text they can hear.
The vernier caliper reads 5.2 mm
